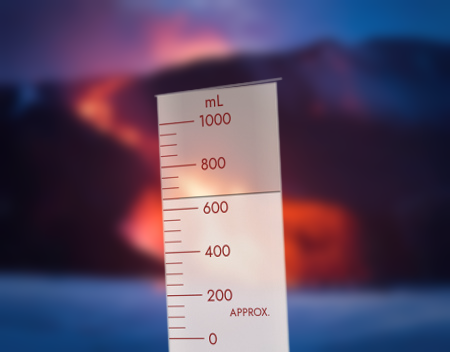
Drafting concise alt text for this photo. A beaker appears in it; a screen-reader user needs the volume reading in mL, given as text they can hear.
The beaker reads 650 mL
